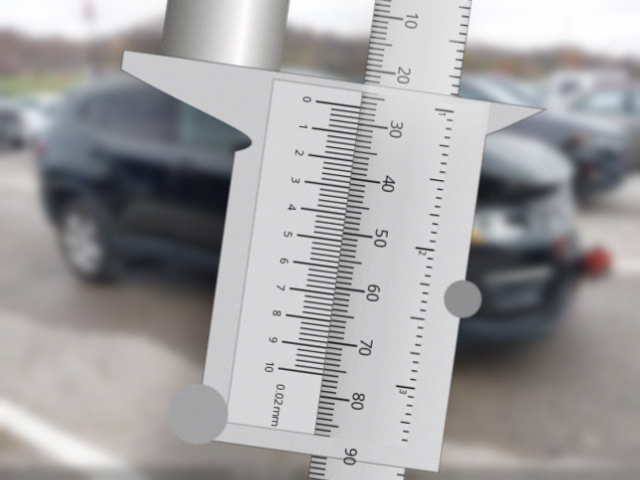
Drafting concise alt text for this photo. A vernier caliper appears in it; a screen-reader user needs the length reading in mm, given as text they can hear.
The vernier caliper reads 27.0 mm
